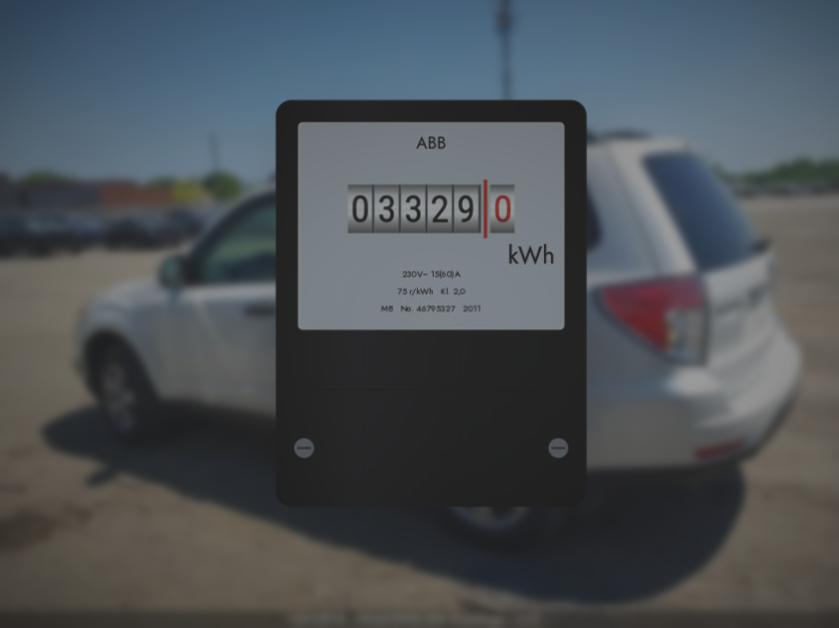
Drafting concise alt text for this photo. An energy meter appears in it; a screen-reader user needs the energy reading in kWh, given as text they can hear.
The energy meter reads 3329.0 kWh
